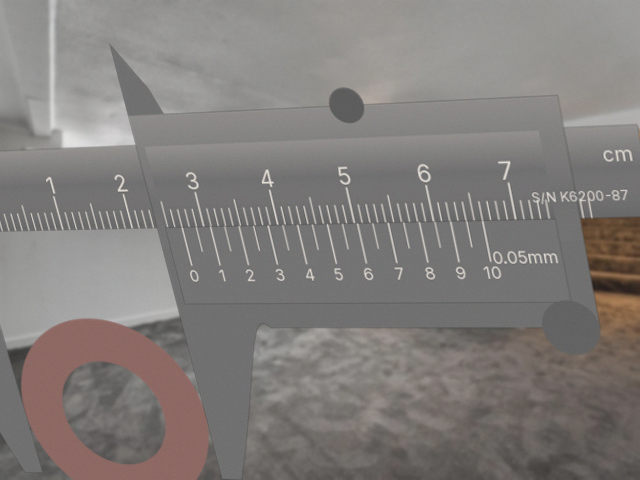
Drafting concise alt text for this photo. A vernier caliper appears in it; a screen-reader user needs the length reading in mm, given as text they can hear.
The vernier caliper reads 27.0 mm
